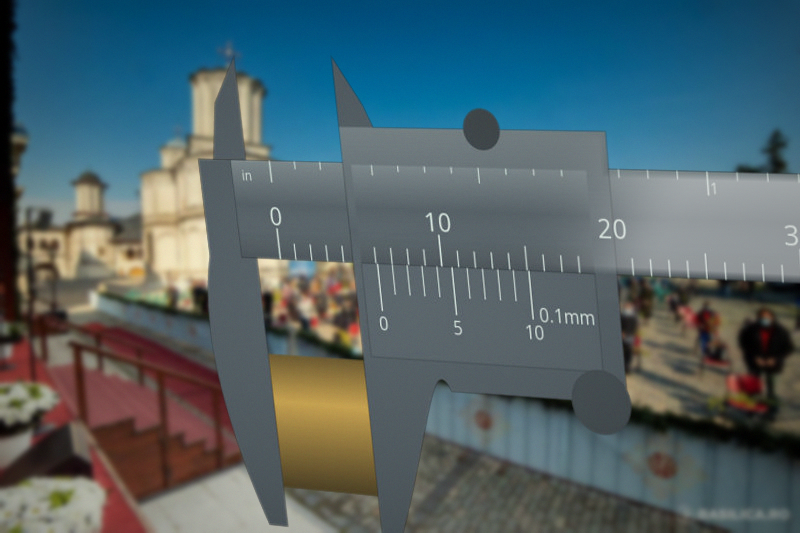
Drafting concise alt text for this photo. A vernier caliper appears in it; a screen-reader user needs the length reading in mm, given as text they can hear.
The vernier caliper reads 6.1 mm
